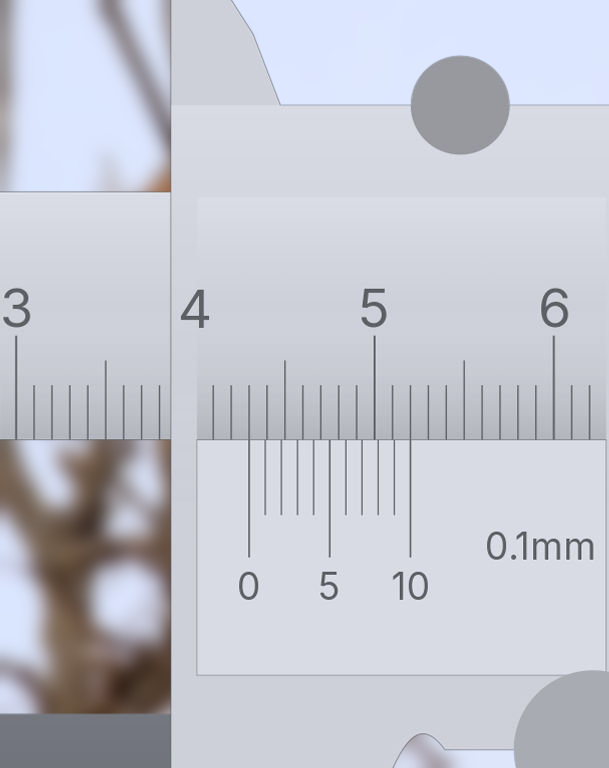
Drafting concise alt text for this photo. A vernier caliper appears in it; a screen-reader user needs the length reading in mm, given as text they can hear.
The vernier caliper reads 43.0 mm
